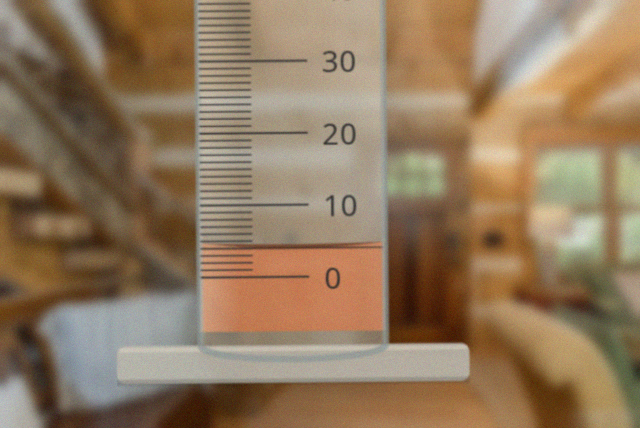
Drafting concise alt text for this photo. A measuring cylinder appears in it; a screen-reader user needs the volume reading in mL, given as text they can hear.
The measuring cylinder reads 4 mL
